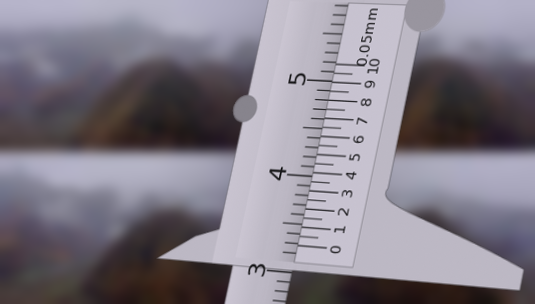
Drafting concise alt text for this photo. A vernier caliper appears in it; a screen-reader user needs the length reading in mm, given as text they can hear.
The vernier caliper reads 32.8 mm
